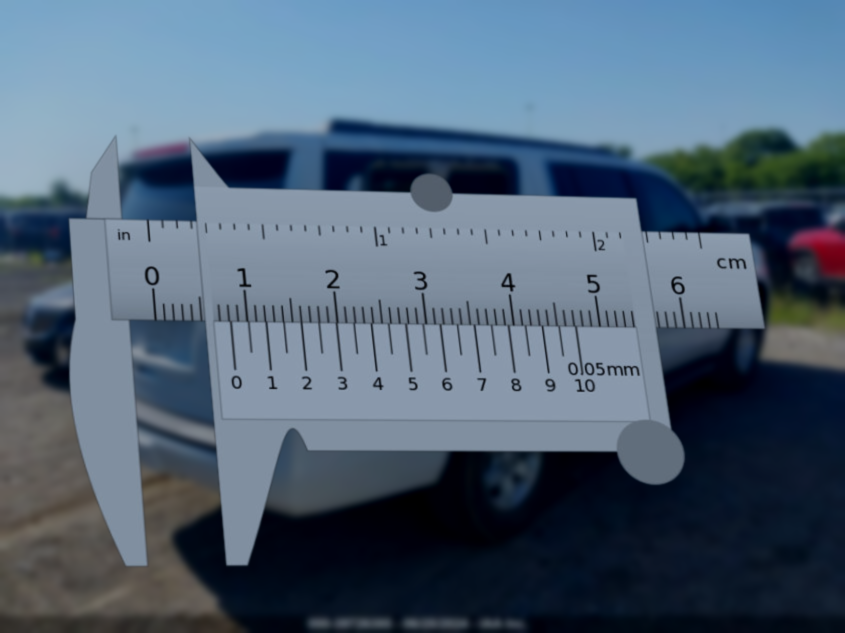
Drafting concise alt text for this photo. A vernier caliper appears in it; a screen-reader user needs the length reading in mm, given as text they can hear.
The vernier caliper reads 8.2 mm
